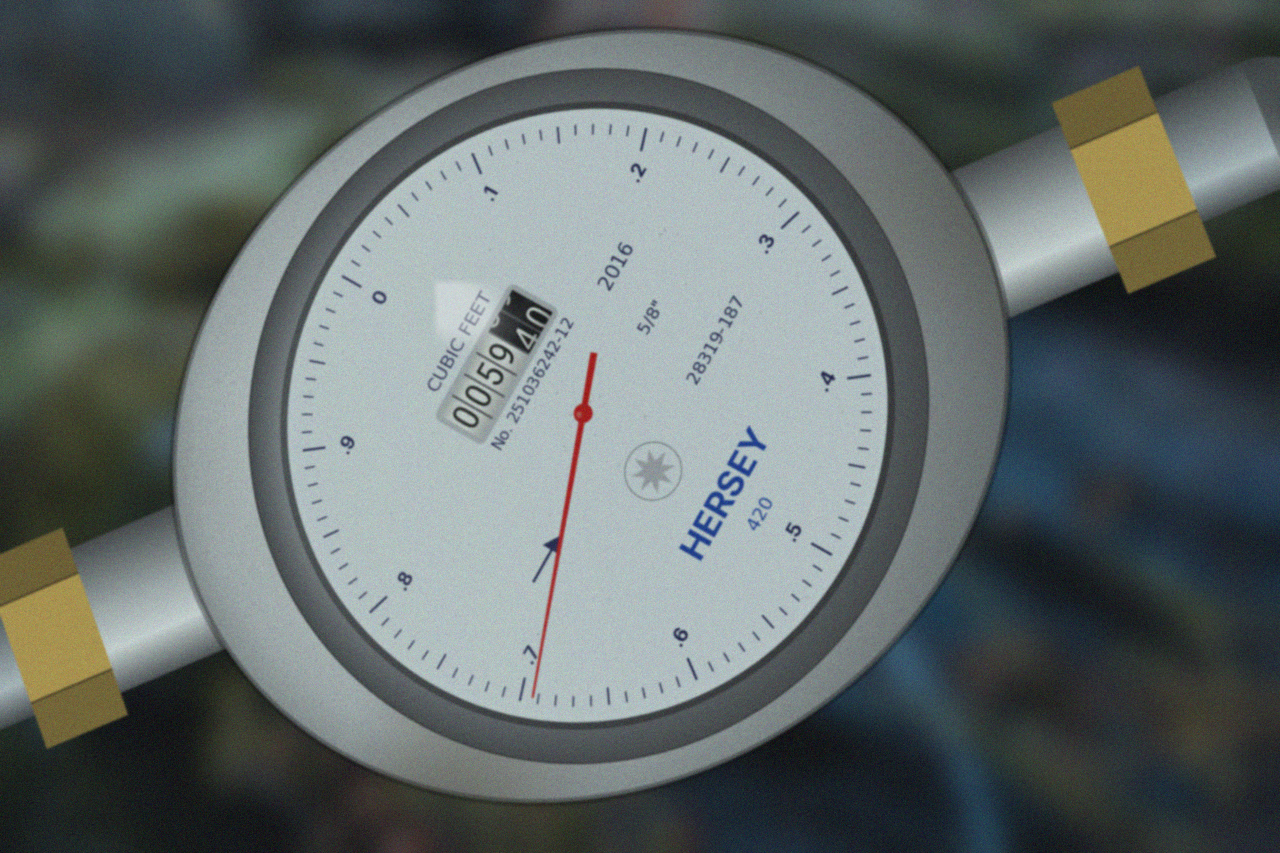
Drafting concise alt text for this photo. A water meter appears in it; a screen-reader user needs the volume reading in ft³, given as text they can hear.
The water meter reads 5939.69 ft³
